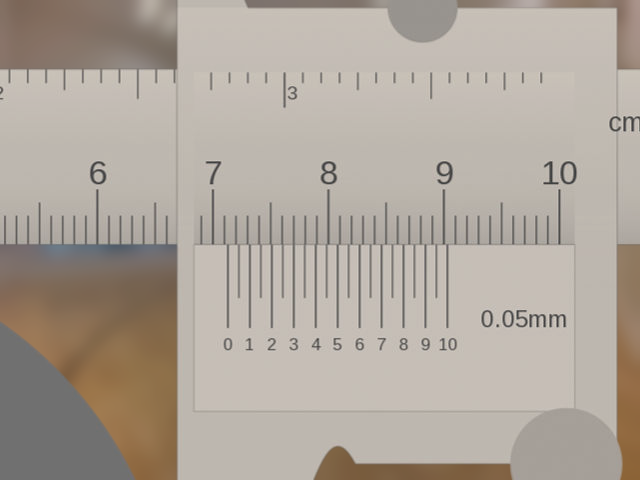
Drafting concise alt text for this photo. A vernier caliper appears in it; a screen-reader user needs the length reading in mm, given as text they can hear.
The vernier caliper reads 71.3 mm
